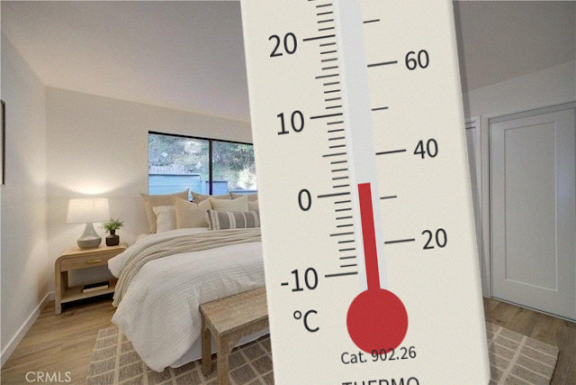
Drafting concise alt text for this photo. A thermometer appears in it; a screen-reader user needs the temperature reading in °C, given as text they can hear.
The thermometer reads 1 °C
